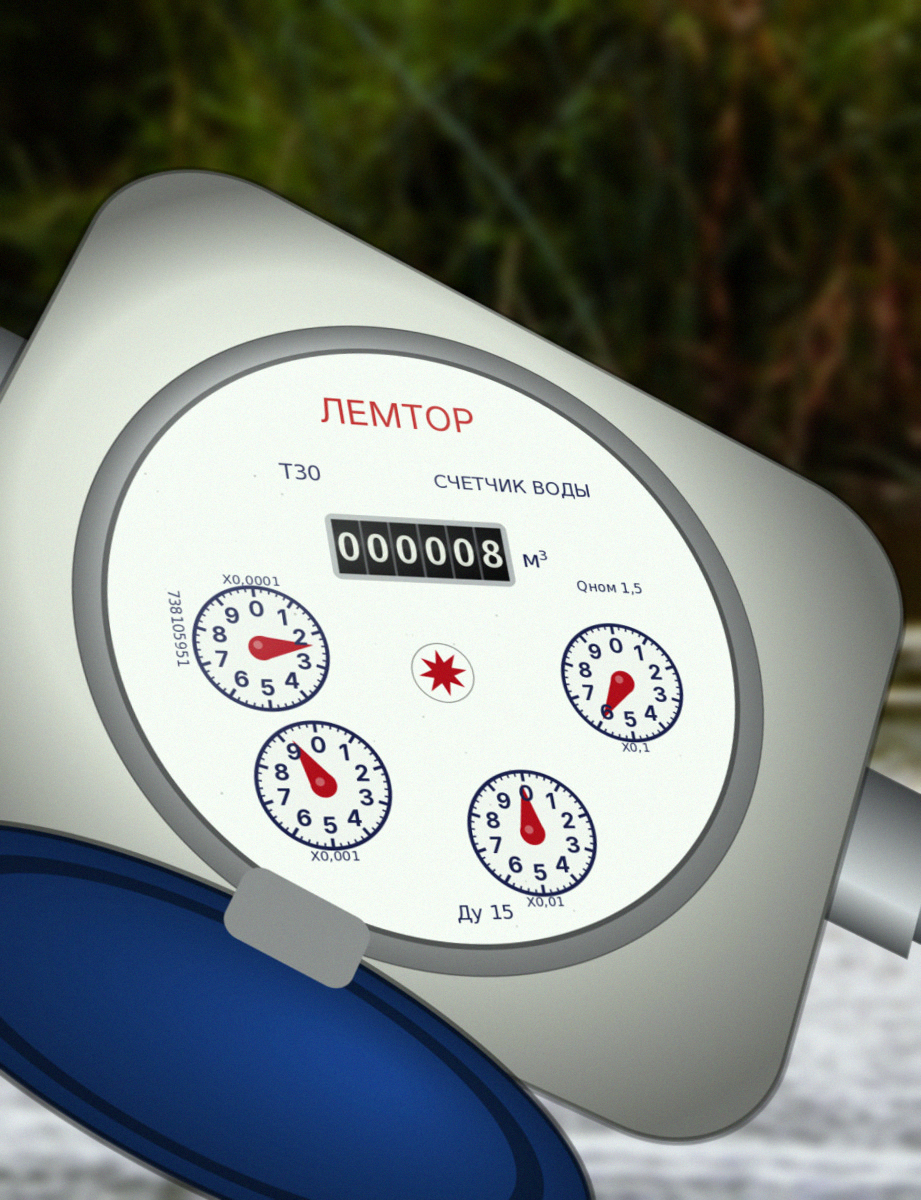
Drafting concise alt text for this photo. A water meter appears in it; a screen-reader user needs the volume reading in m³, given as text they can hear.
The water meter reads 8.5992 m³
